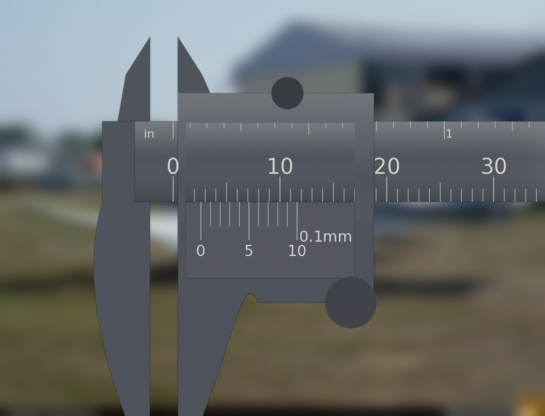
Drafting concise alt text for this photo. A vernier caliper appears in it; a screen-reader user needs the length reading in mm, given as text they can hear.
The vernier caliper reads 2.6 mm
